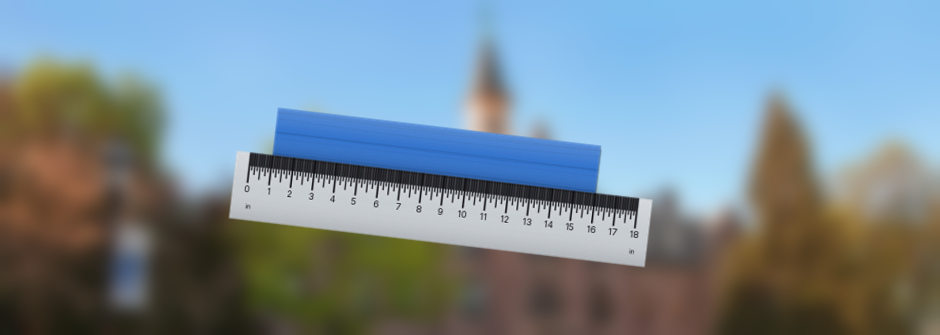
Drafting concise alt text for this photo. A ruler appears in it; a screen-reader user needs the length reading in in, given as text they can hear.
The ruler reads 15 in
